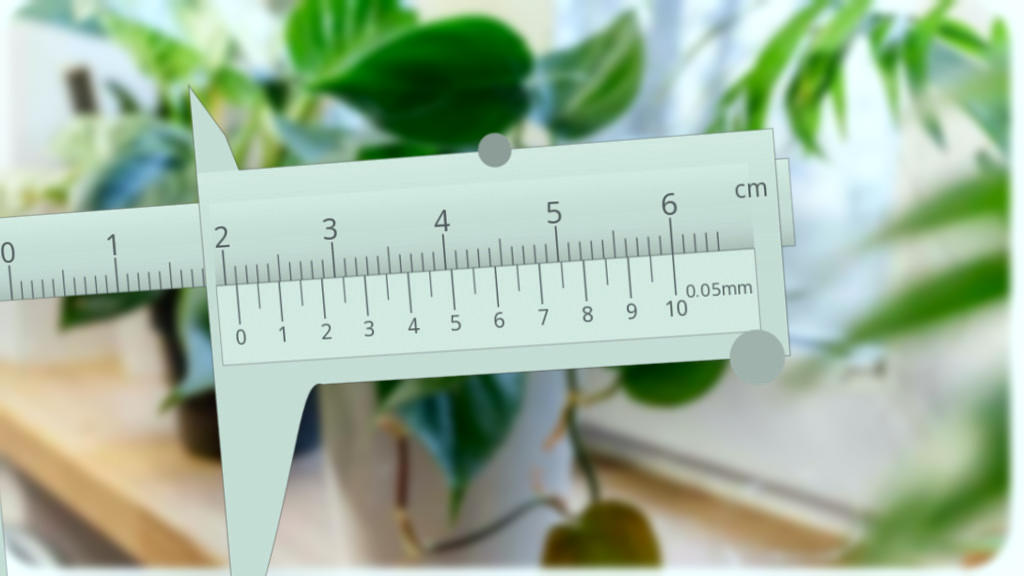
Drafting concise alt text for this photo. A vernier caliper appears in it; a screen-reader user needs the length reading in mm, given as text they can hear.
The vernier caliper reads 21.0 mm
